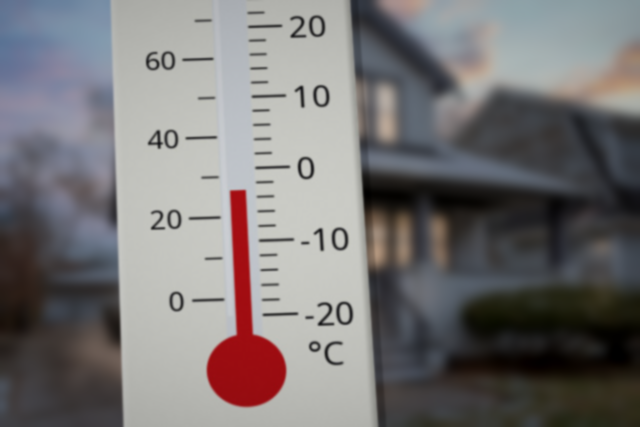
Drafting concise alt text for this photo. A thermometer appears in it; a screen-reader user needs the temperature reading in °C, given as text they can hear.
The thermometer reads -3 °C
